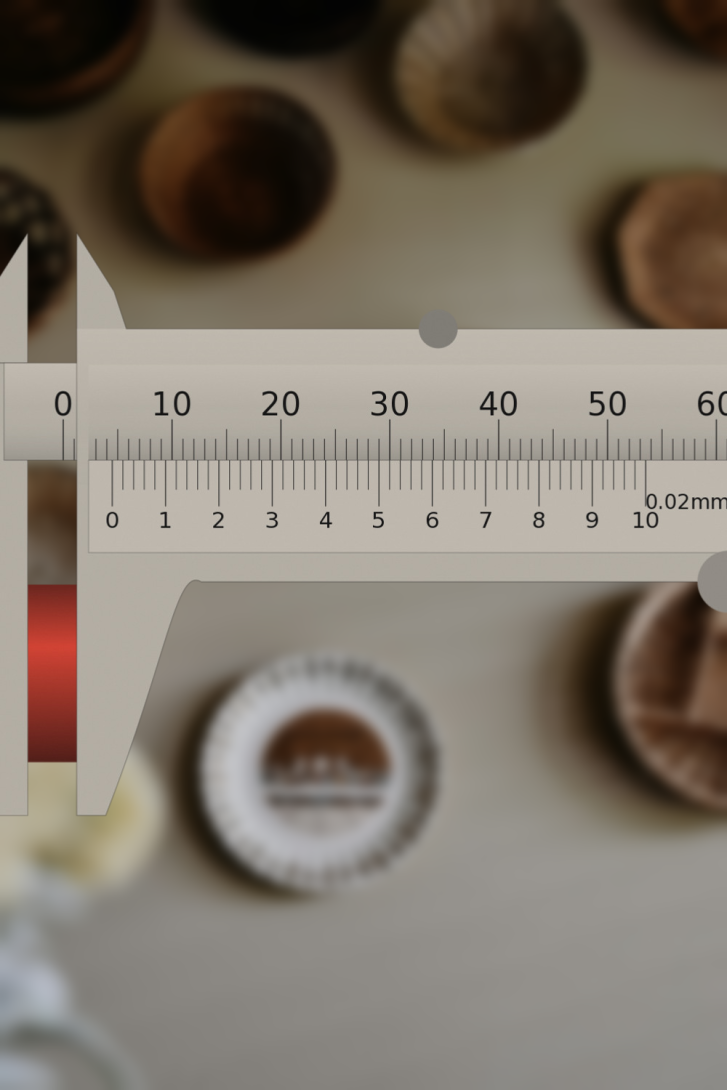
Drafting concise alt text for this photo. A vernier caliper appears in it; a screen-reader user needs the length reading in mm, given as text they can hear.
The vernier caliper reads 4.5 mm
